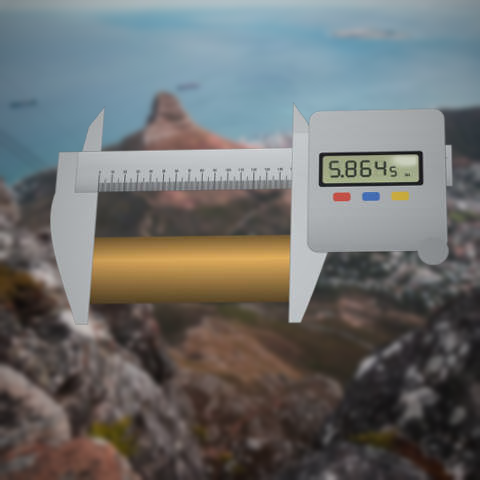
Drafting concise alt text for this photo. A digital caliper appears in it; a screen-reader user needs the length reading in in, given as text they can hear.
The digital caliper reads 5.8645 in
